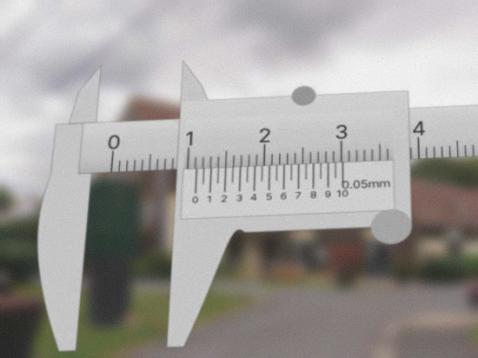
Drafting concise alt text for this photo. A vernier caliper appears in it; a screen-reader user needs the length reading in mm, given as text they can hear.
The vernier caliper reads 11.2 mm
